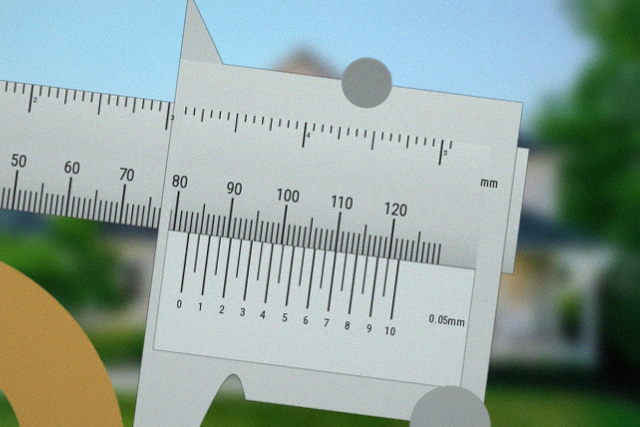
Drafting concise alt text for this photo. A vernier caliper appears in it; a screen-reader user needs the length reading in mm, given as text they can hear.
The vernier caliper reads 82.8 mm
